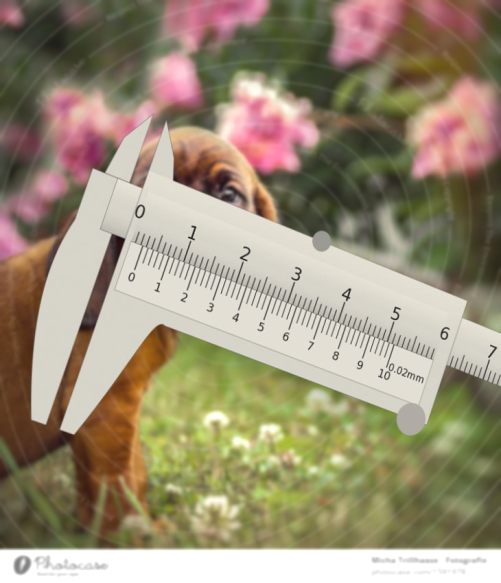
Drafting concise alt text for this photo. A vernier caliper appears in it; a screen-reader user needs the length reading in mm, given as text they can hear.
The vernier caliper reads 2.4 mm
